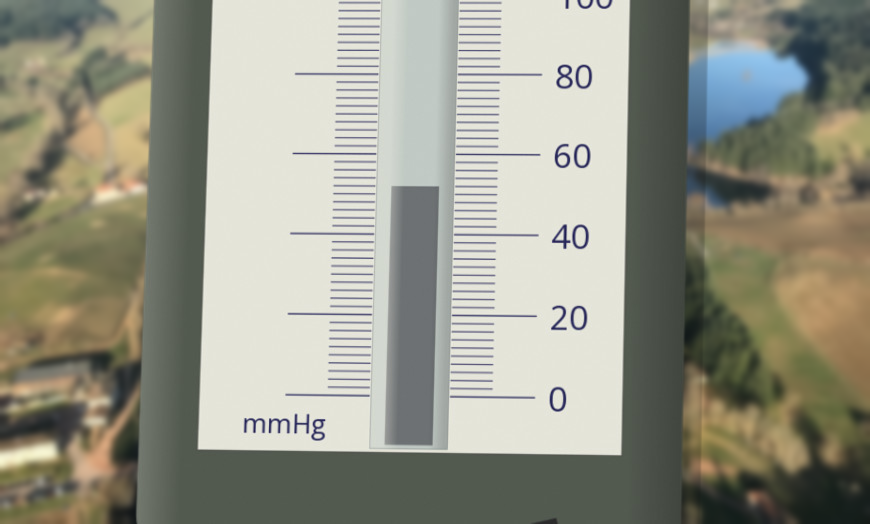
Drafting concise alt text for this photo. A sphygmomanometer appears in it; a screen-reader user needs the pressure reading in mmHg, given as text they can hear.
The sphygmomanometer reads 52 mmHg
